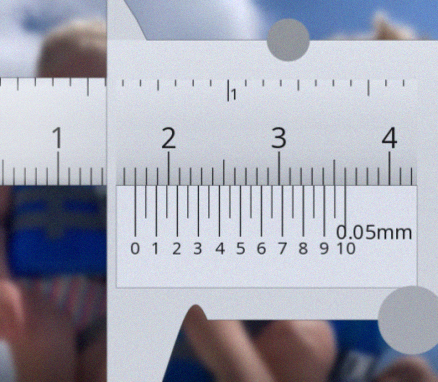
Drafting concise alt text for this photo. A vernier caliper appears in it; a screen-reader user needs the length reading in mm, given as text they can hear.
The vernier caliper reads 17.0 mm
